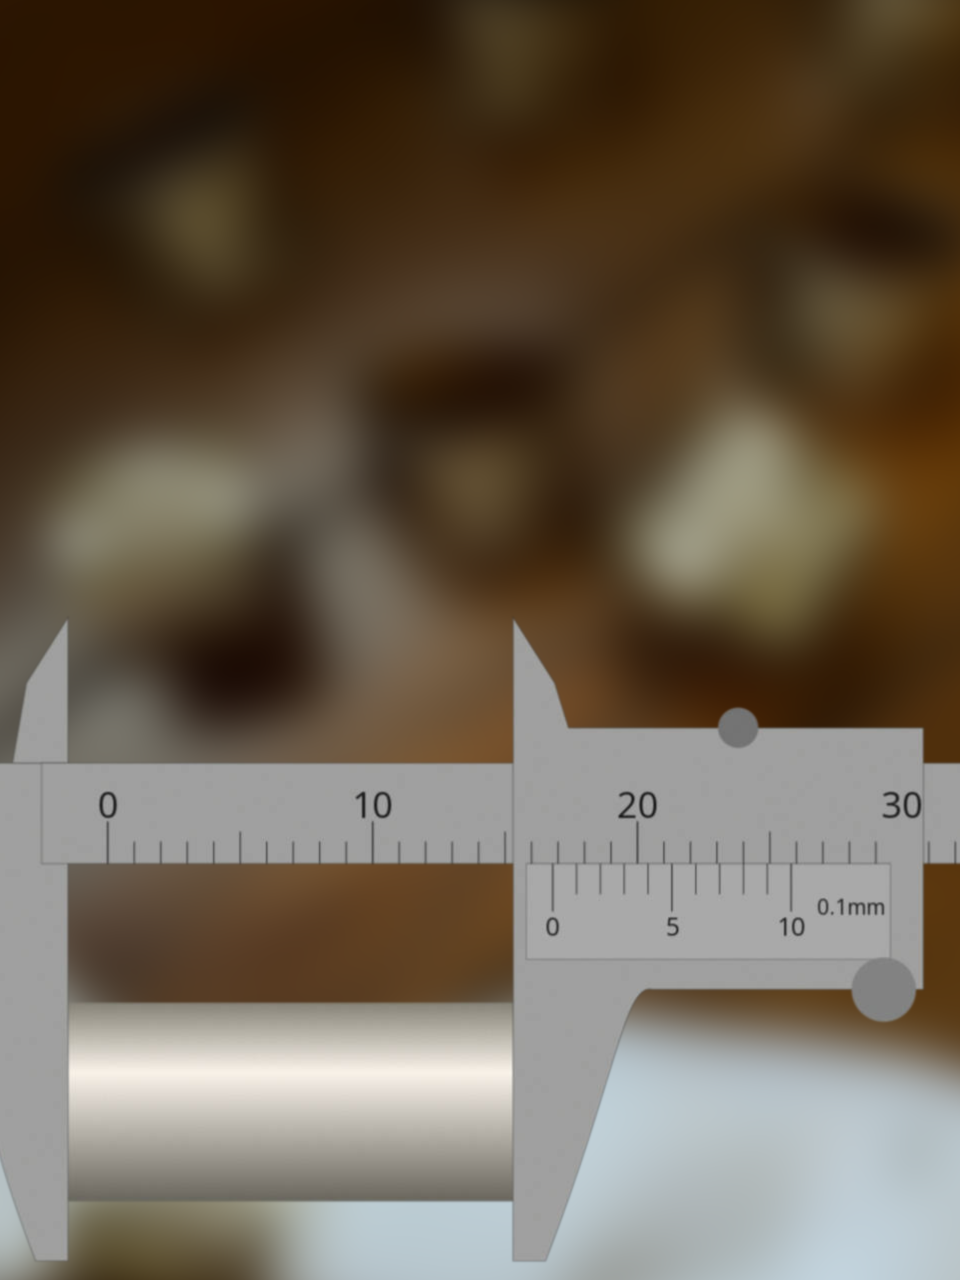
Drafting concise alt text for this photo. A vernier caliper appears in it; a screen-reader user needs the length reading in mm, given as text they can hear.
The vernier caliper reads 16.8 mm
